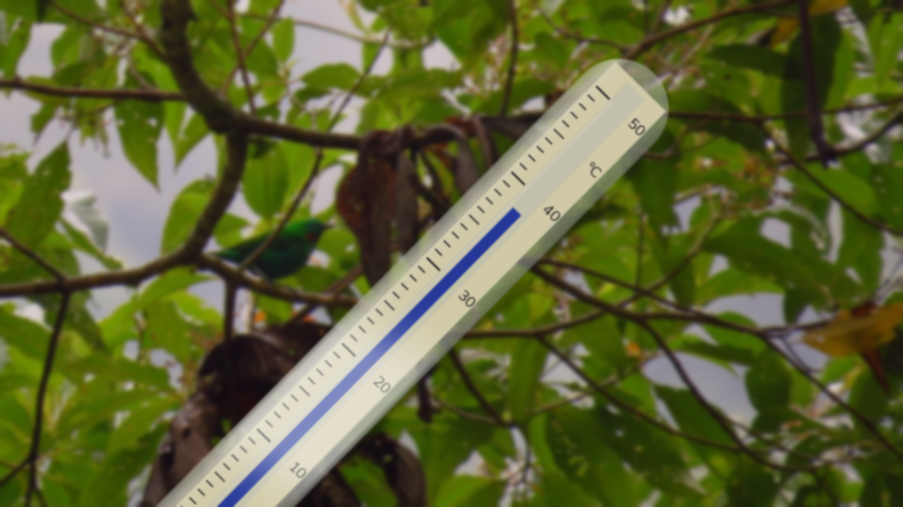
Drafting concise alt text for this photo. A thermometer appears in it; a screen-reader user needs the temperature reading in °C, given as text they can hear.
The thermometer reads 38 °C
